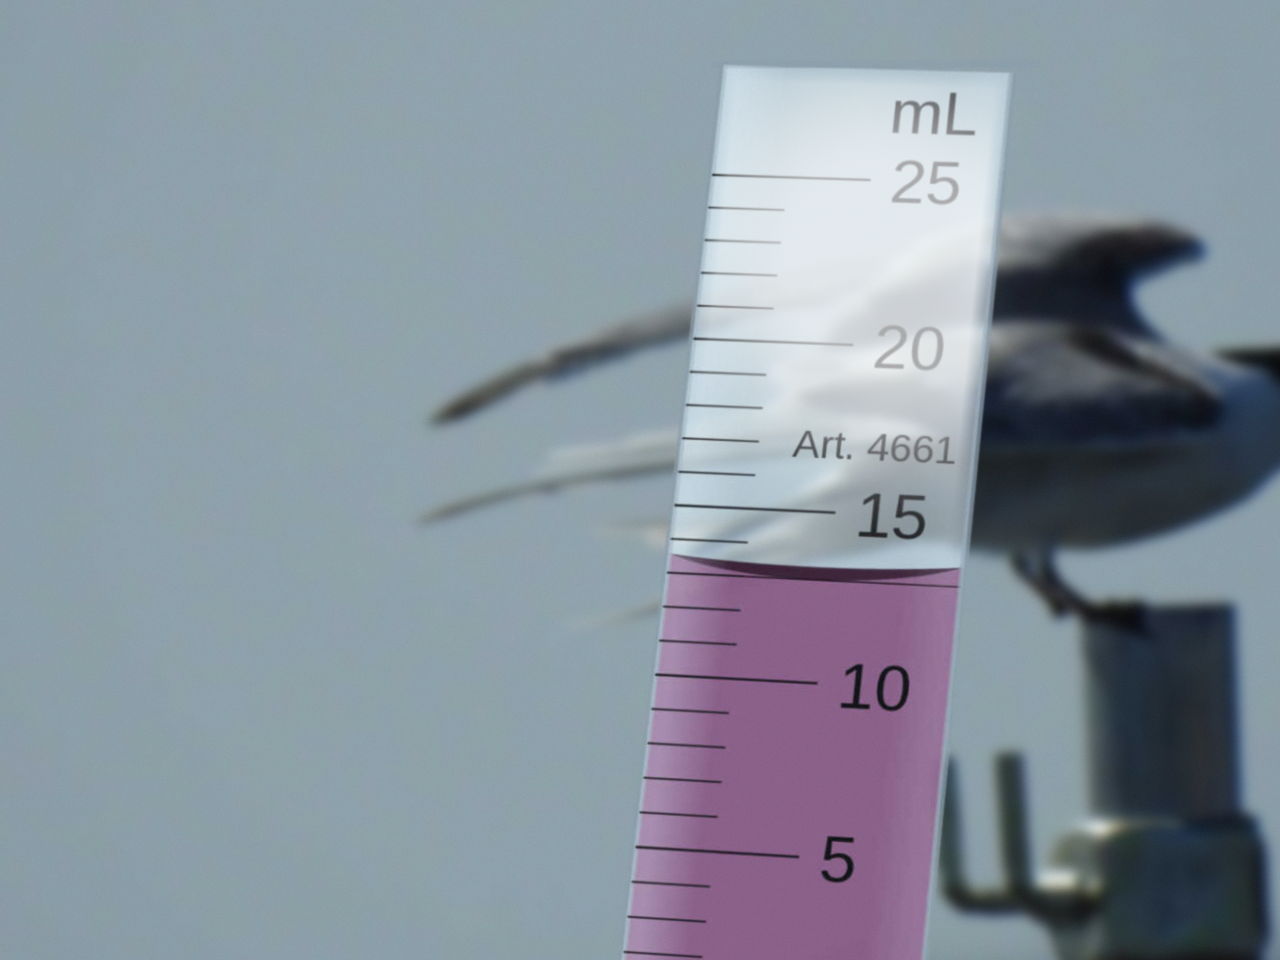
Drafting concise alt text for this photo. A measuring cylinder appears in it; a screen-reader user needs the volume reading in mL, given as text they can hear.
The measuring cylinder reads 13 mL
